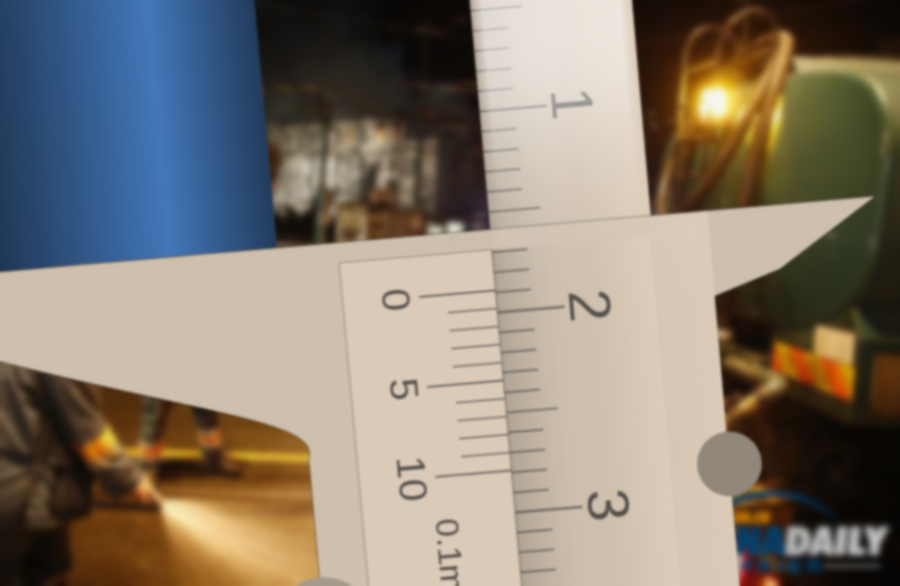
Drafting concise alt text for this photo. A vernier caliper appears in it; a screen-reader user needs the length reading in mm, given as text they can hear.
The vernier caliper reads 18.9 mm
